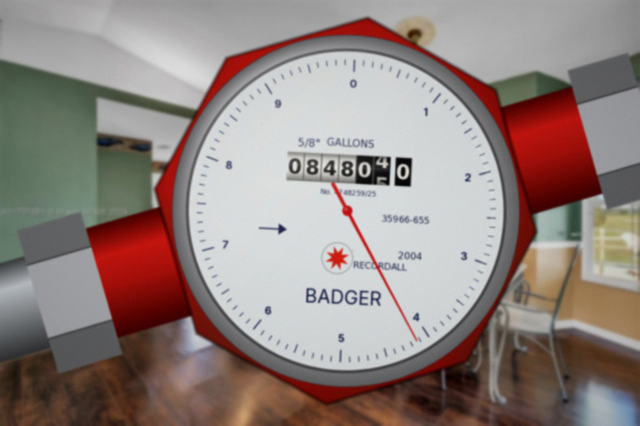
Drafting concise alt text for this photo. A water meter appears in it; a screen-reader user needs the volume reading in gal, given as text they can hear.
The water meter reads 848044.1 gal
